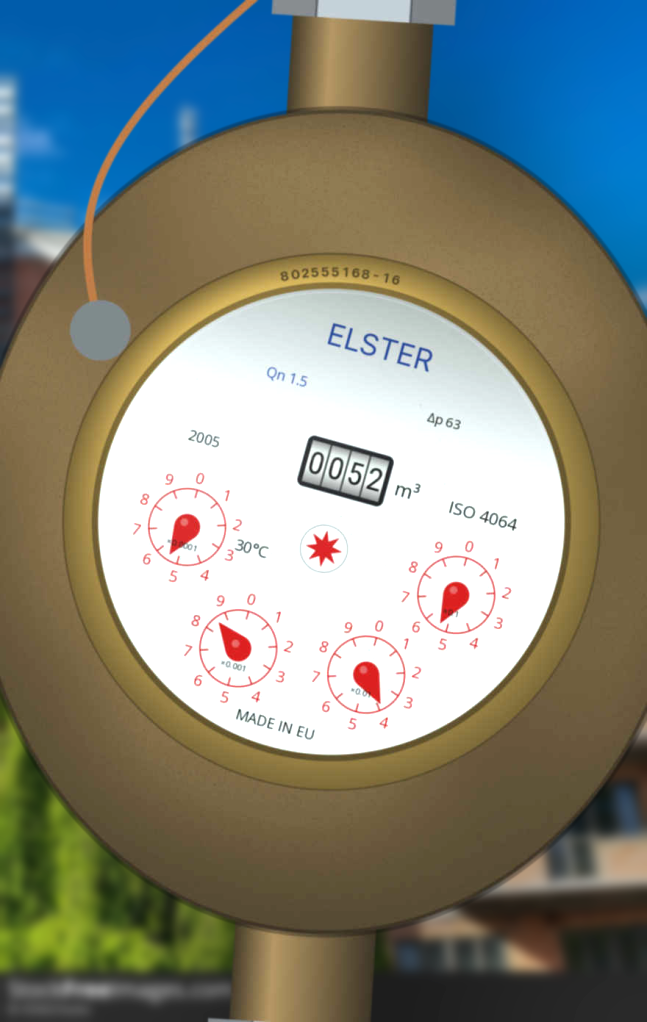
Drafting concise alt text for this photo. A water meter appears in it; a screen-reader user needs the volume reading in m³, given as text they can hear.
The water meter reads 52.5385 m³
